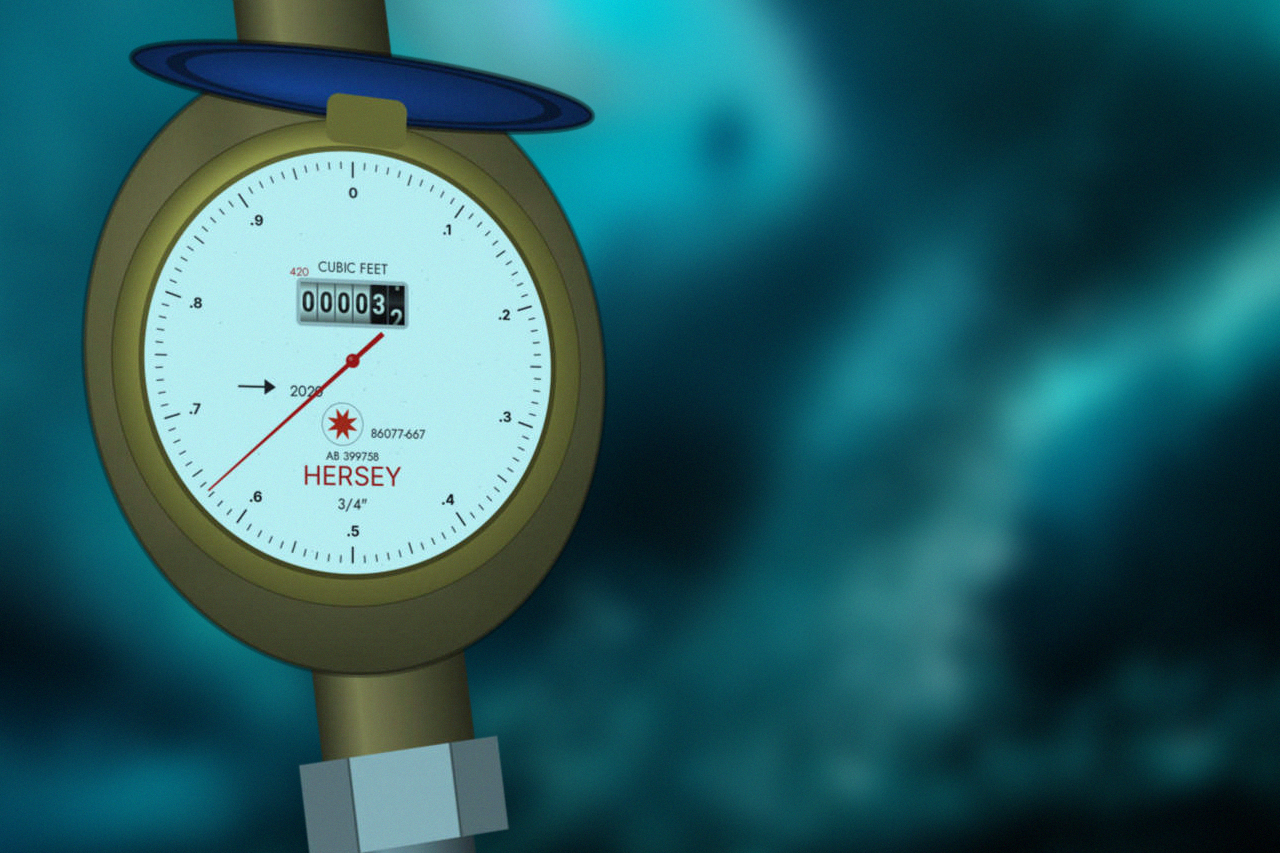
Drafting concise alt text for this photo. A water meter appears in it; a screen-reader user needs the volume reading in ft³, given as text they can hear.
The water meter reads 31.63 ft³
